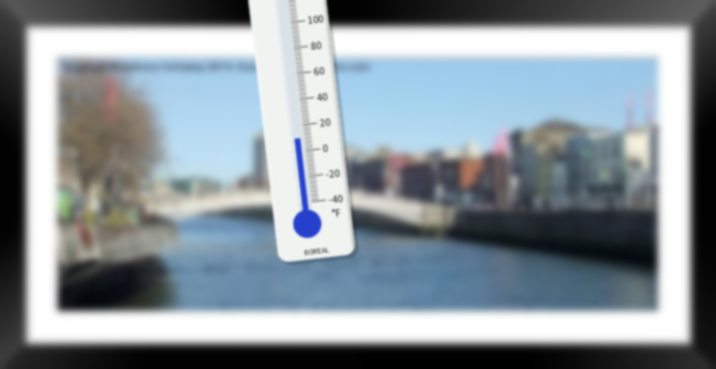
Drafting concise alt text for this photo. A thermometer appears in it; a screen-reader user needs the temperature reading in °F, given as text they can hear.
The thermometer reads 10 °F
